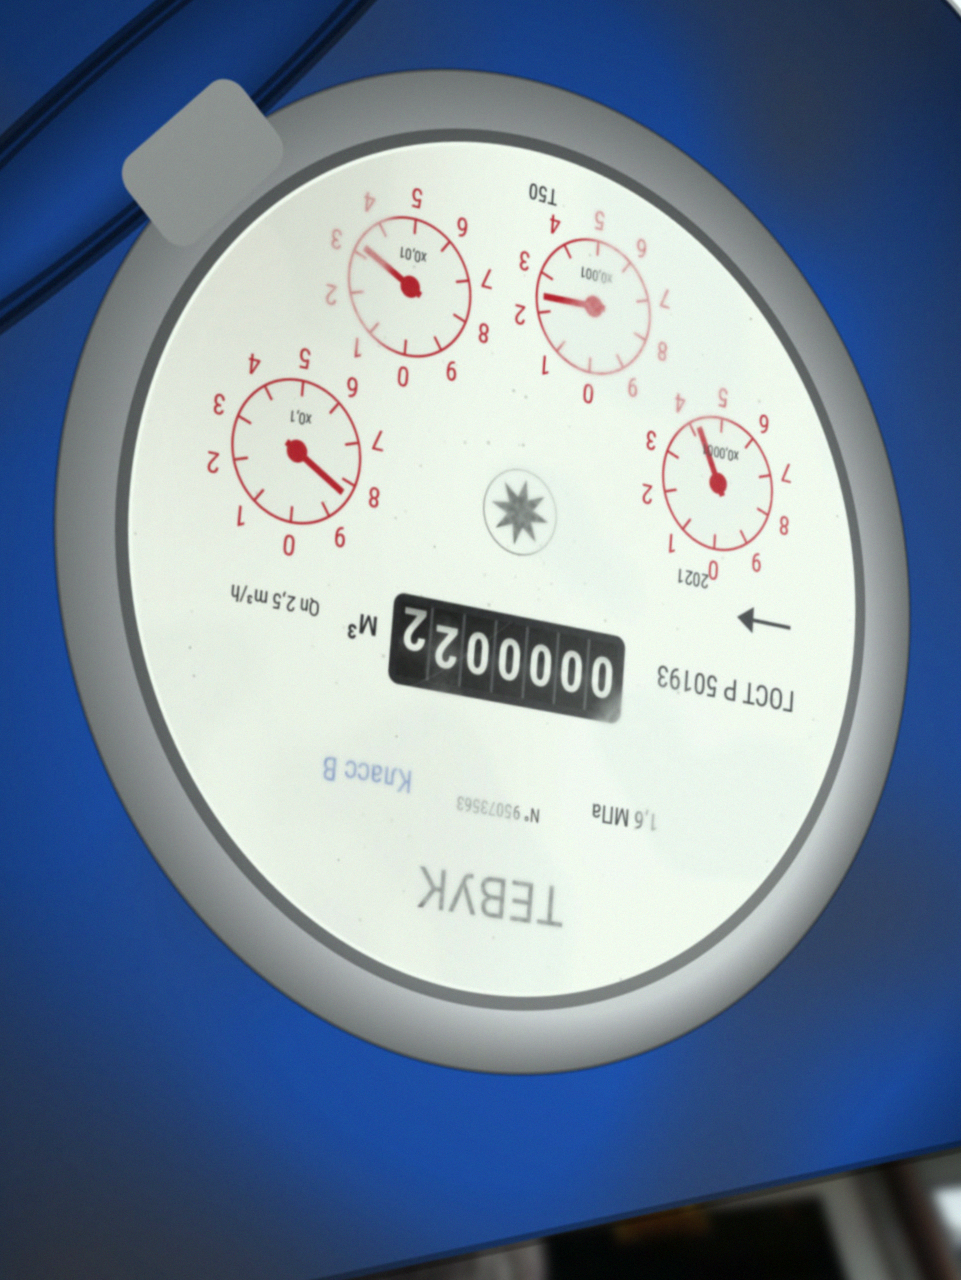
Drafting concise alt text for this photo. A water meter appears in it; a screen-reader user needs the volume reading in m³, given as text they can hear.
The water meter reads 21.8324 m³
